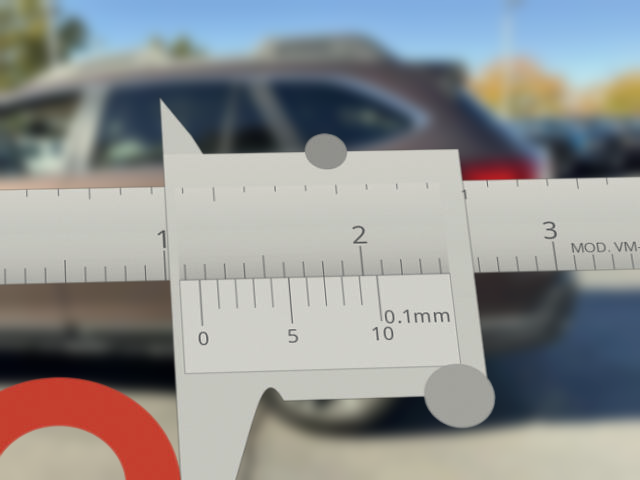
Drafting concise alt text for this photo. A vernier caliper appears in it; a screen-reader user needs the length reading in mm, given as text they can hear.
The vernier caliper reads 11.7 mm
